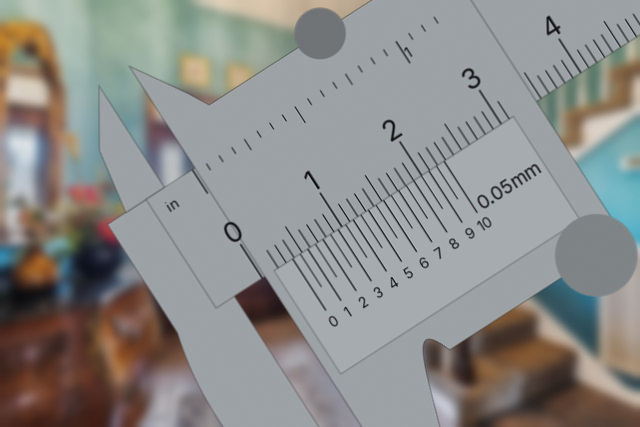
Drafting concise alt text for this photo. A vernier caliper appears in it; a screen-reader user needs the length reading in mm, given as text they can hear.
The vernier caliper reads 3.8 mm
